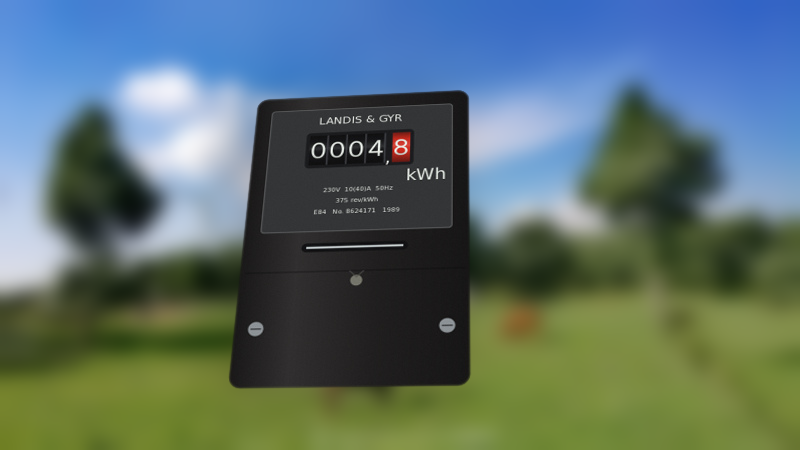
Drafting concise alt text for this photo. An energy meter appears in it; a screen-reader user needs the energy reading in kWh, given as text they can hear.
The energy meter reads 4.8 kWh
